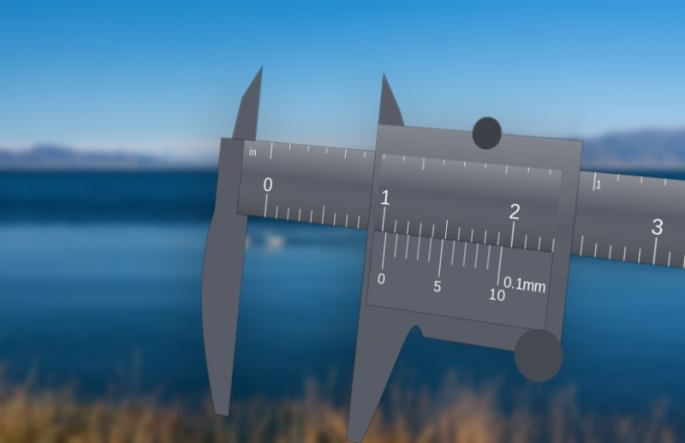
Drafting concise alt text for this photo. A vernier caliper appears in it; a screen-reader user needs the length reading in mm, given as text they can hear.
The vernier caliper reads 10.3 mm
